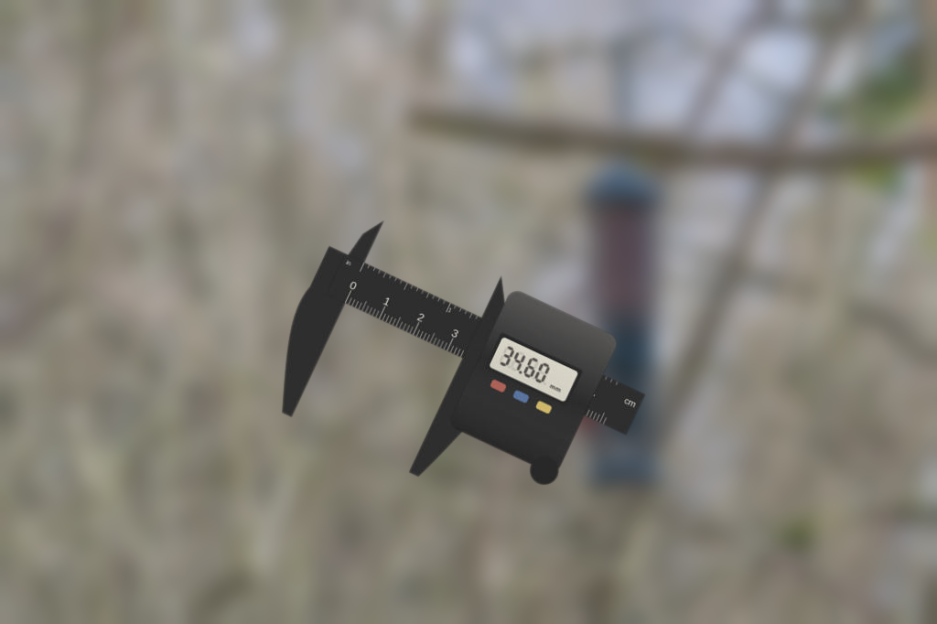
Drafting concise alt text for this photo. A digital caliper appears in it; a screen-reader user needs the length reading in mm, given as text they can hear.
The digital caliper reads 34.60 mm
